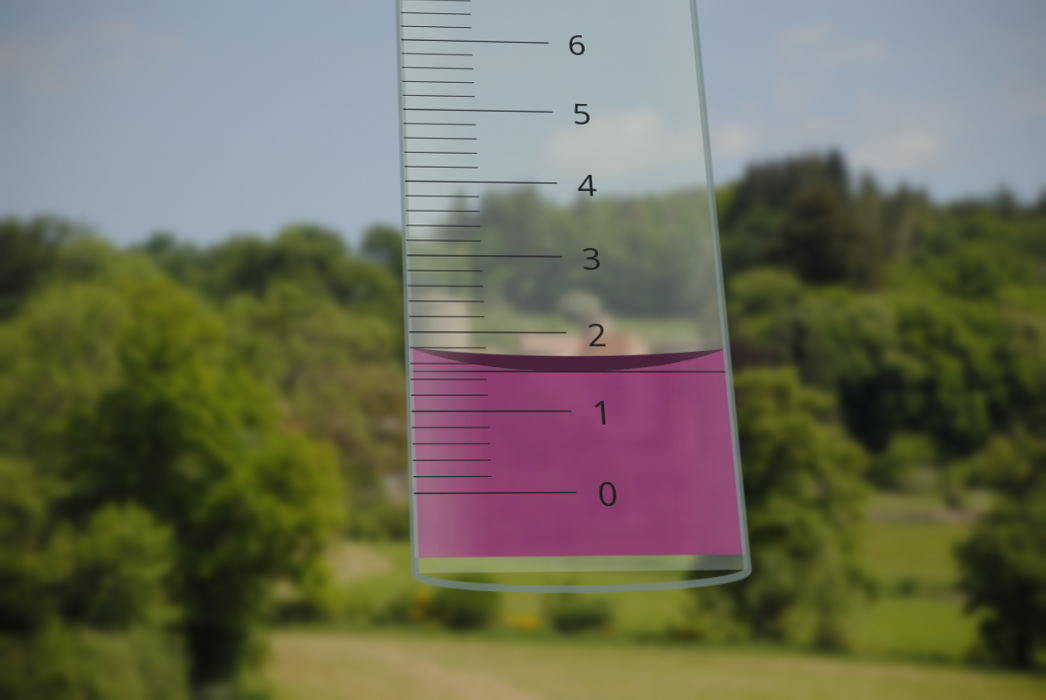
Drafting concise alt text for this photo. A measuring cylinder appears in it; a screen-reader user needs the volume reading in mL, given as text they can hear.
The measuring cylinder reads 1.5 mL
